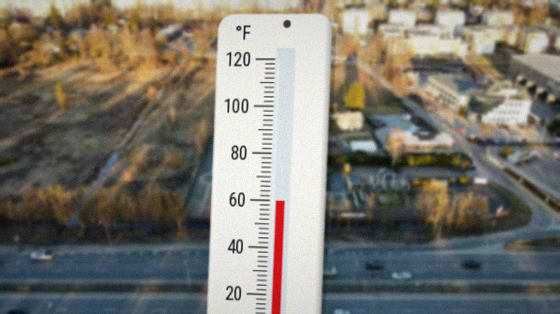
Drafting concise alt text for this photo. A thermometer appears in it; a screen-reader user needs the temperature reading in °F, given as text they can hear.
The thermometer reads 60 °F
